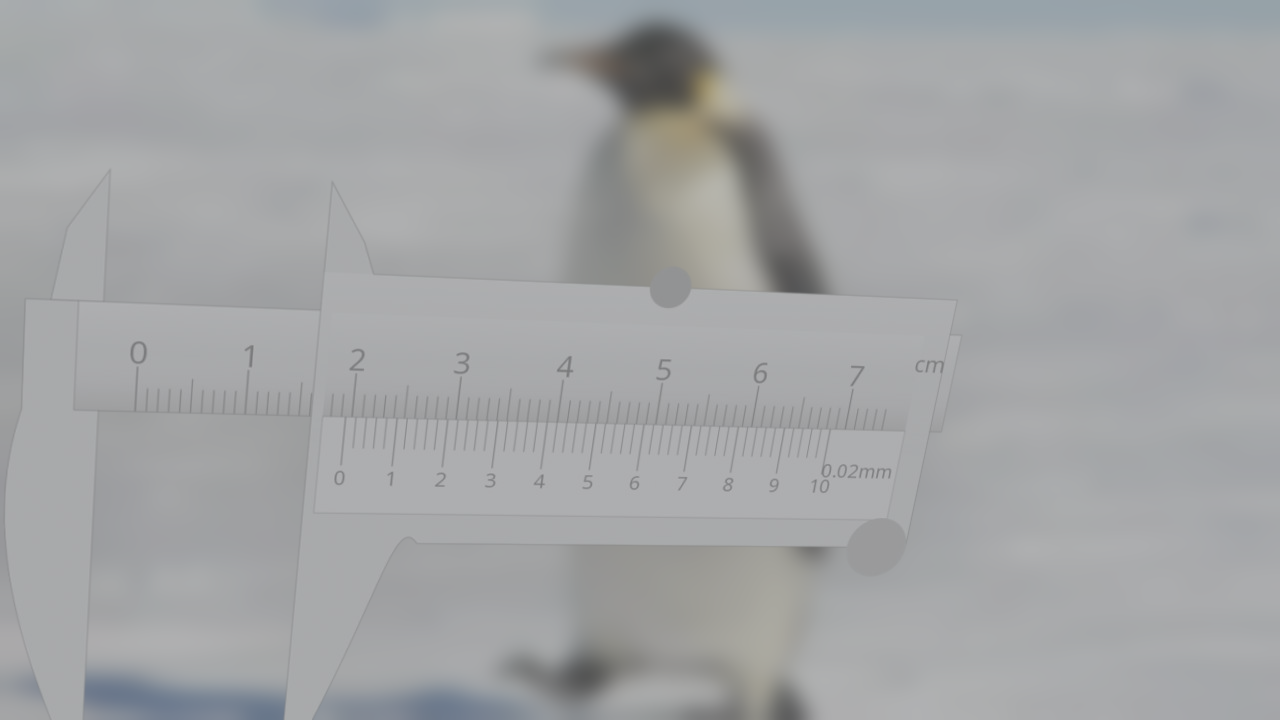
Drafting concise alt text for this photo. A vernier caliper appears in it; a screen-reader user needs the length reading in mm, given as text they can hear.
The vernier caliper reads 19.4 mm
